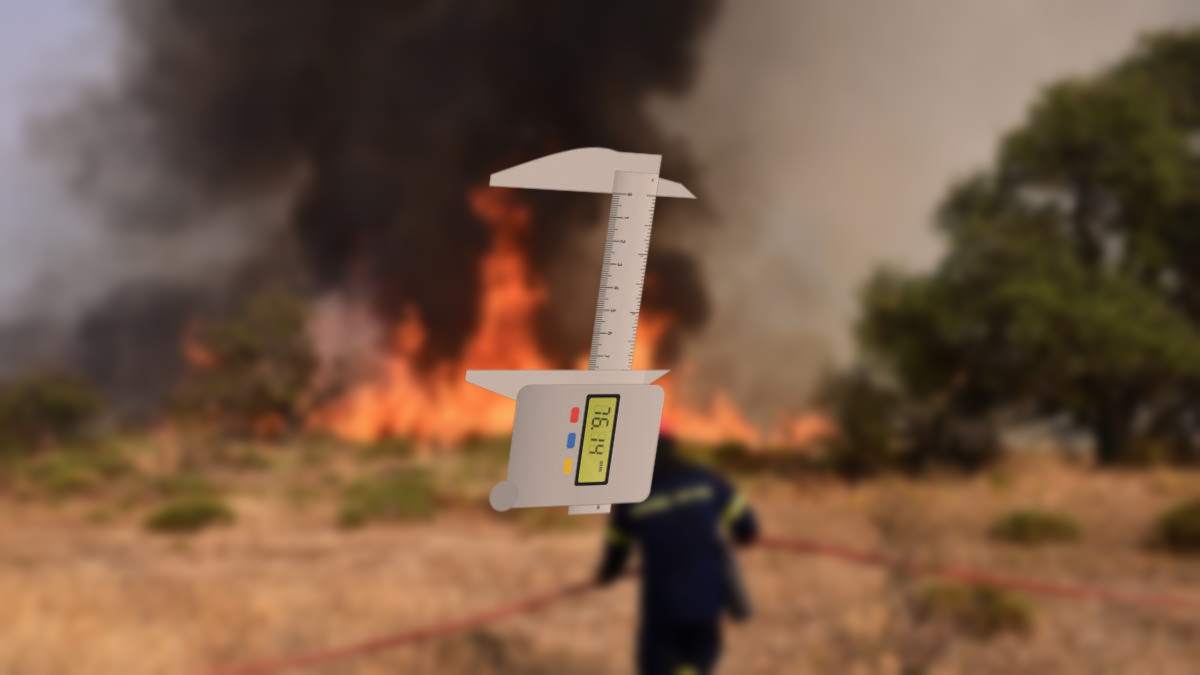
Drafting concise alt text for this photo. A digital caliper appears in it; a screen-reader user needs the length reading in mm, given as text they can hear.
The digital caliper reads 76.14 mm
